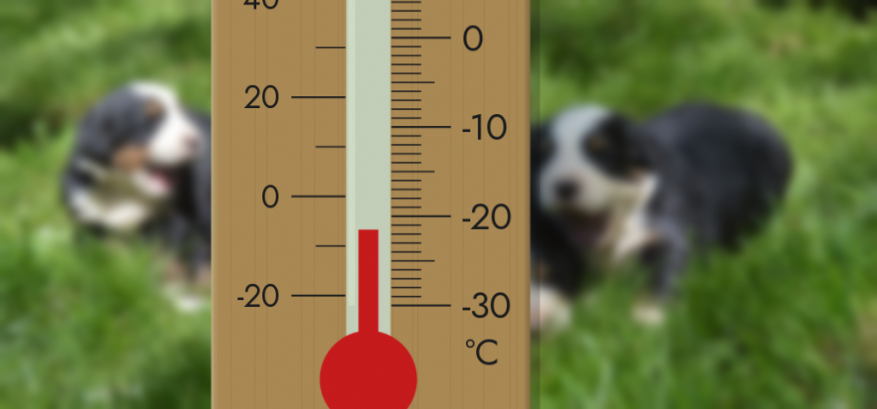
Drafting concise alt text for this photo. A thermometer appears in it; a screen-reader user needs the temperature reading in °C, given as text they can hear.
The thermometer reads -21.5 °C
